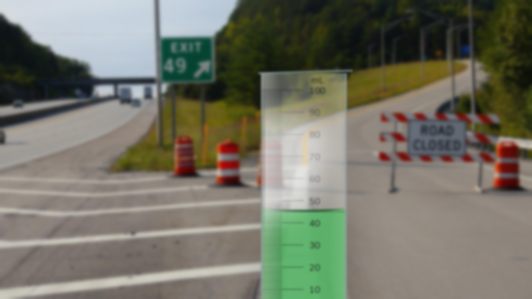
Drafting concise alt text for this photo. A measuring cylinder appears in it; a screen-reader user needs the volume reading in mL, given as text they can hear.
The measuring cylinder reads 45 mL
